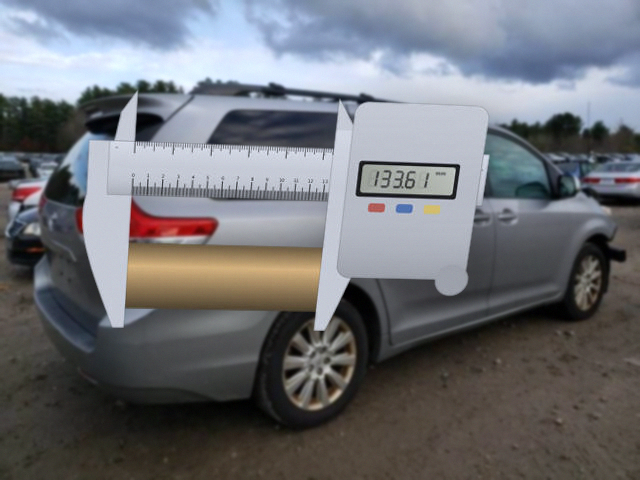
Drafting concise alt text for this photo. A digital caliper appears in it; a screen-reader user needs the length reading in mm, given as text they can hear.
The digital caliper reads 133.61 mm
